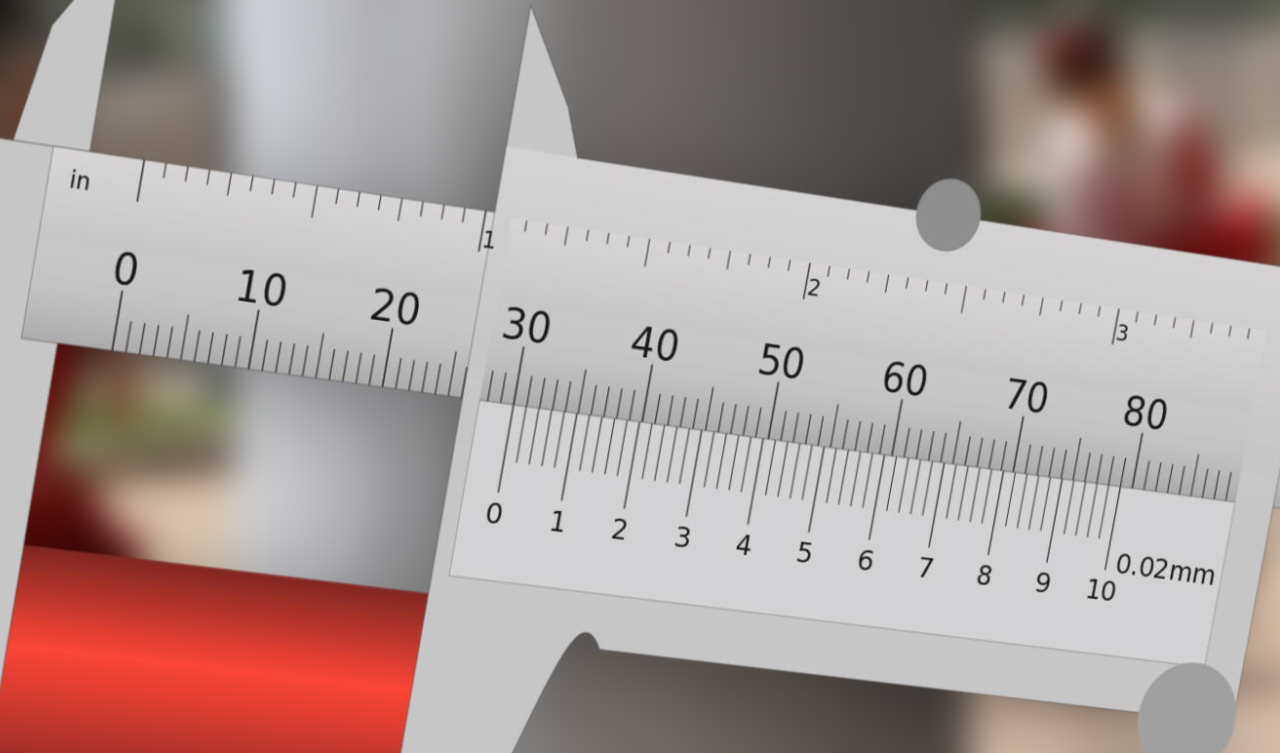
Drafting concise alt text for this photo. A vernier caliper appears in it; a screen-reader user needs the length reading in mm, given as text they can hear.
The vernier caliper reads 30.0 mm
